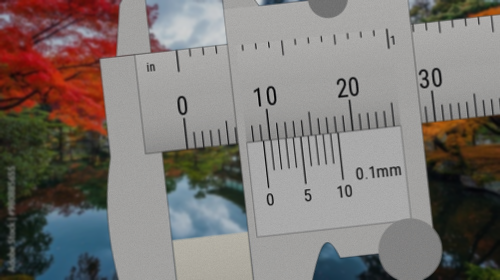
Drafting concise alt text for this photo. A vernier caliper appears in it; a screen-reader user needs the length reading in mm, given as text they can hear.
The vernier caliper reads 9.2 mm
